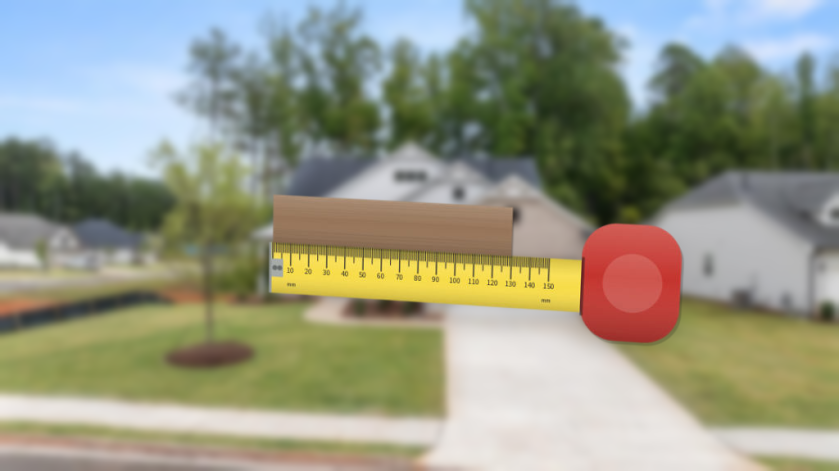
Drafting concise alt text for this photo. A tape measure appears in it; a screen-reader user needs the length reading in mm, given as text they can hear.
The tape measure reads 130 mm
